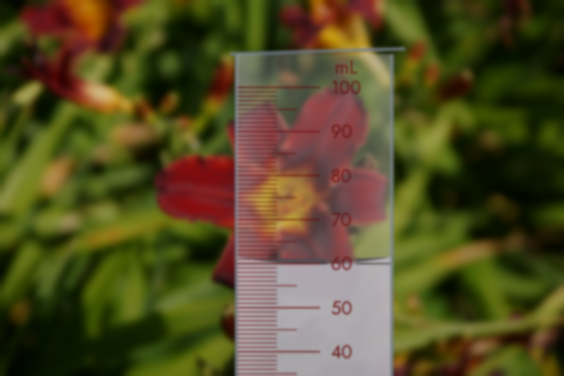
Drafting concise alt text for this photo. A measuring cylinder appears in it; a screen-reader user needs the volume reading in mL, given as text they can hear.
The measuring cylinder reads 60 mL
